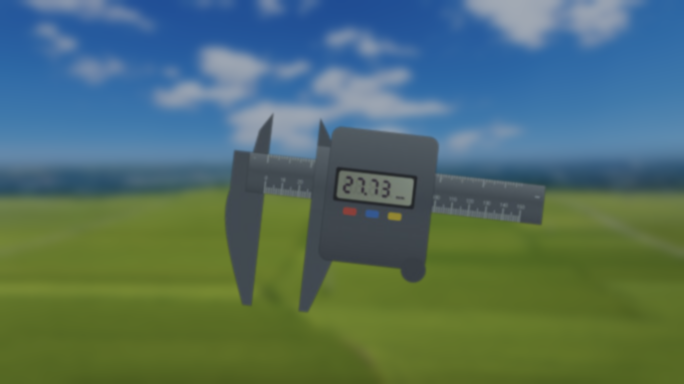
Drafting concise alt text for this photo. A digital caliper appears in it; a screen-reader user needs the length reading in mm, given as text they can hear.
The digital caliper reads 27.73 mm
